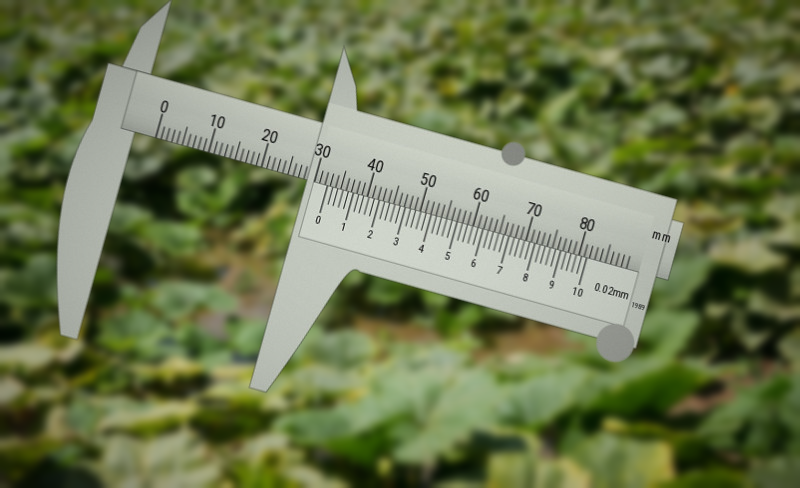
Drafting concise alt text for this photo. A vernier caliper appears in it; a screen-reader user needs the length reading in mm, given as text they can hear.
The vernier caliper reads 32.5 mm
